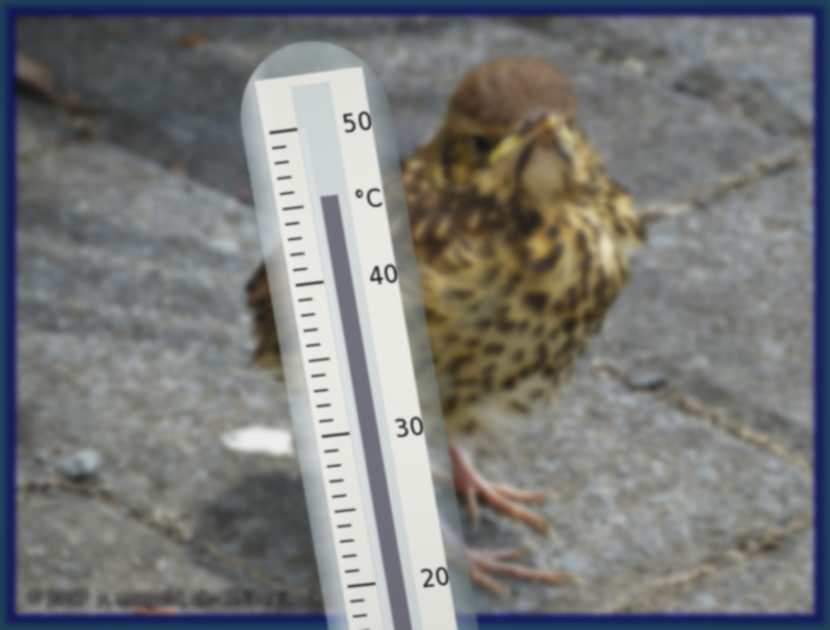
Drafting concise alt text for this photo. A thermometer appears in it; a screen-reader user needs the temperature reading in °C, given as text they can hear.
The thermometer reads 45.5 °C
